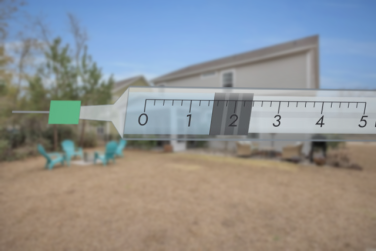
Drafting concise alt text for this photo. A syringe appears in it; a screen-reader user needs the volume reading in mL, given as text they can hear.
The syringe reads 1.5 mL
